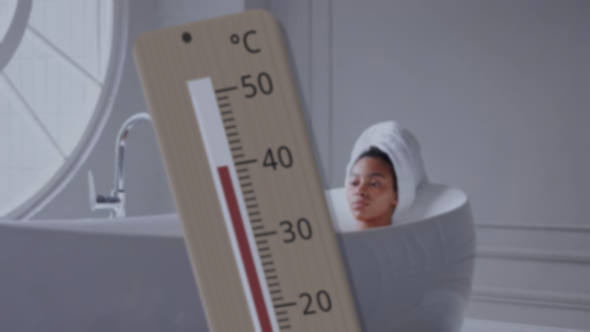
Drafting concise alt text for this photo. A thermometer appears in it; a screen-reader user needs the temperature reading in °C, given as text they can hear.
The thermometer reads 40 °C
